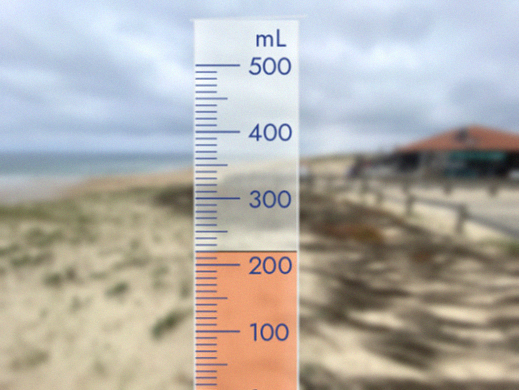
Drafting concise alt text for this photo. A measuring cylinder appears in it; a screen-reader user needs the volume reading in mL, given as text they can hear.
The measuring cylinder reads 220 mL
